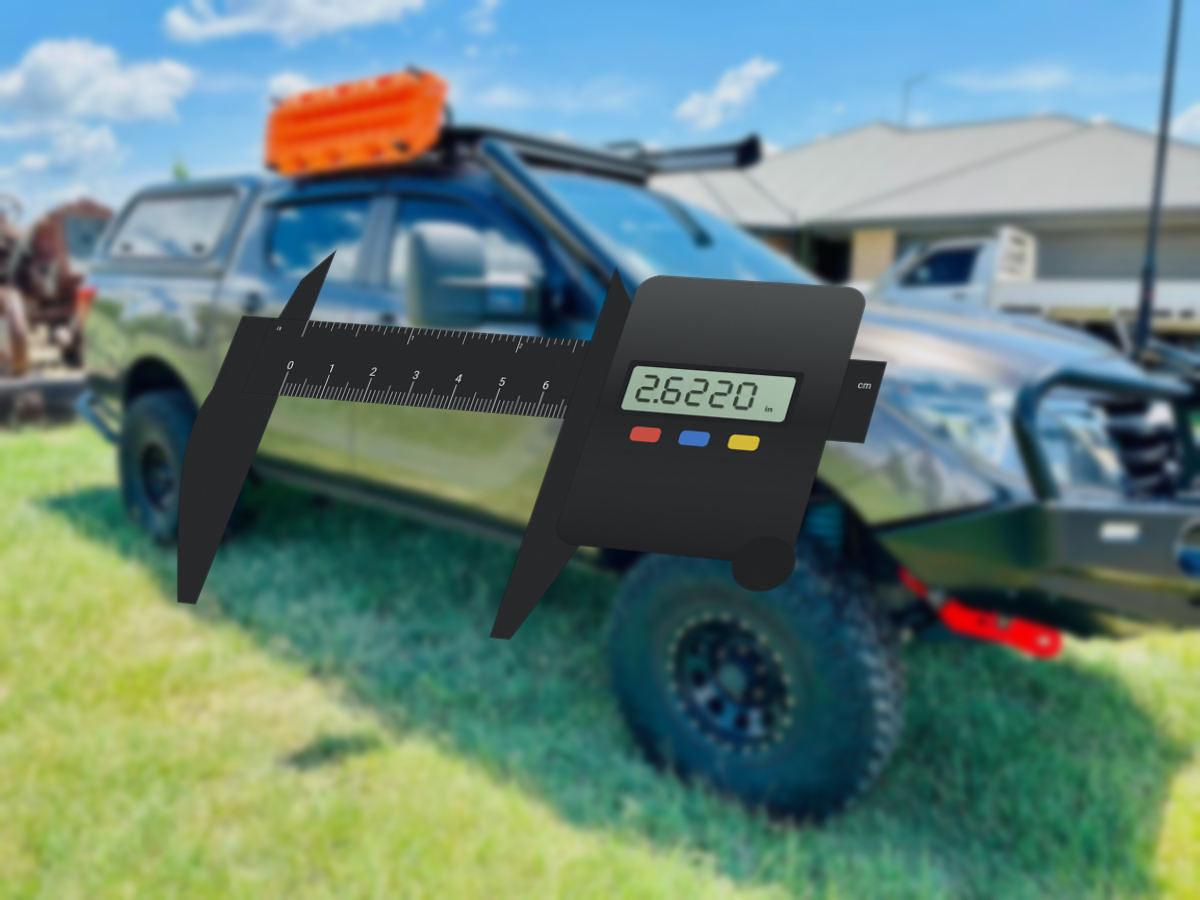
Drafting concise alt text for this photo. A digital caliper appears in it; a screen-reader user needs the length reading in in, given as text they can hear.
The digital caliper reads 2.6220 in
